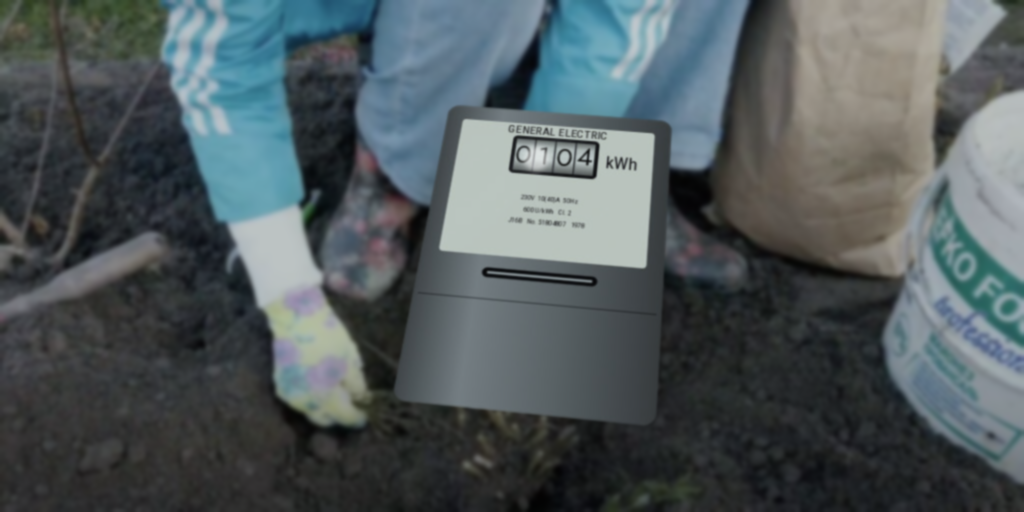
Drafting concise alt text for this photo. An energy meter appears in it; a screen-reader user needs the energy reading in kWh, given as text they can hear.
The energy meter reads 104 kWh
